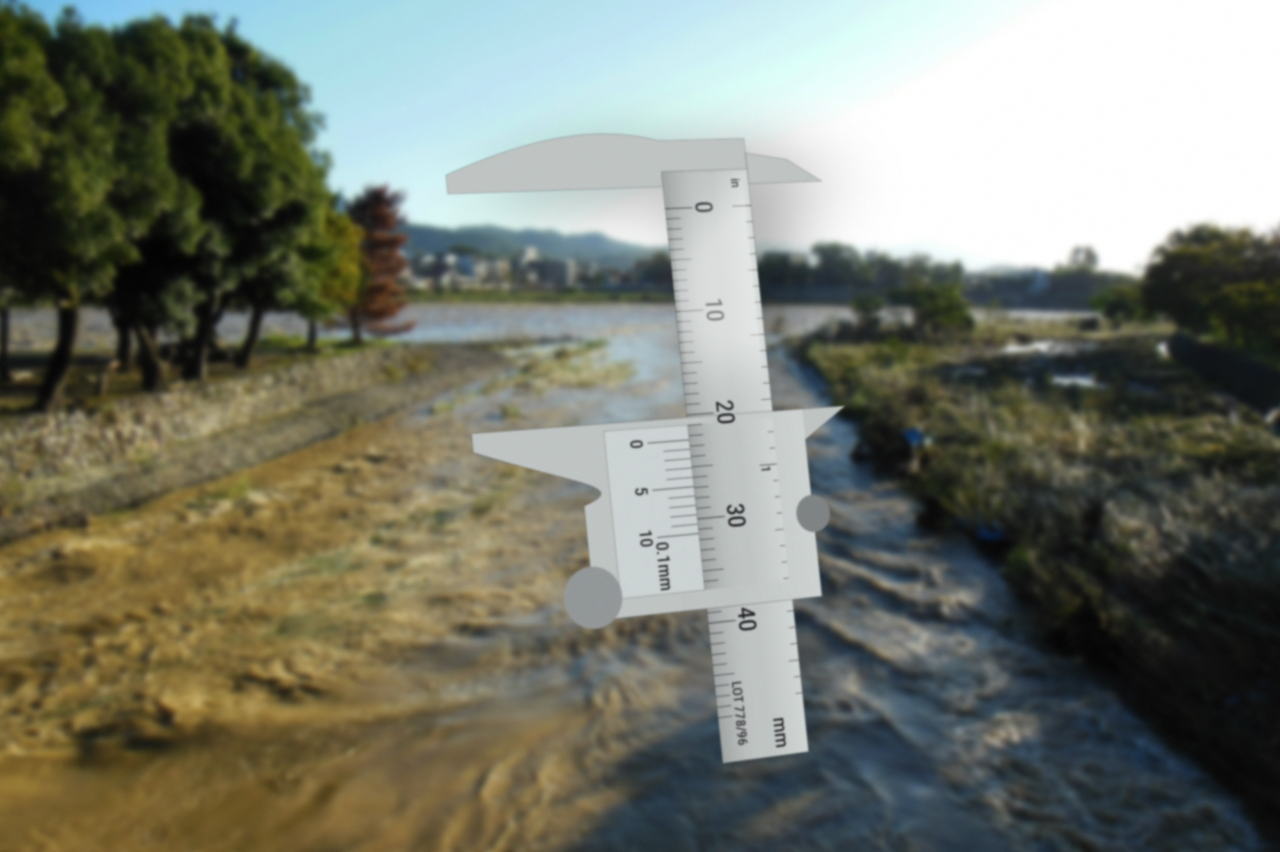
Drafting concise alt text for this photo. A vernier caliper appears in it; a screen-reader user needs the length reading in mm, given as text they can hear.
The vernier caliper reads 22.4 mm
